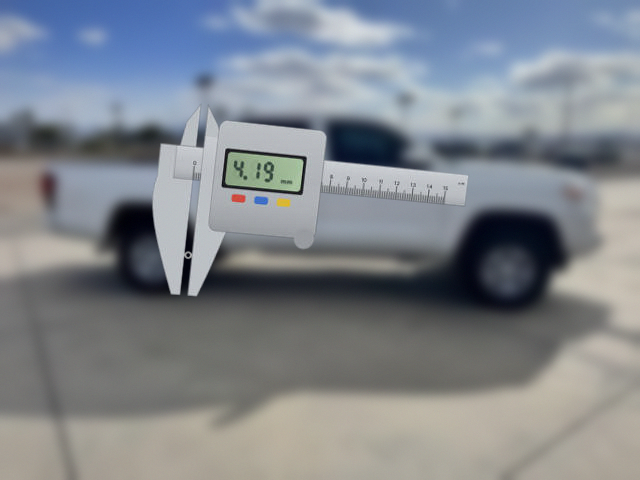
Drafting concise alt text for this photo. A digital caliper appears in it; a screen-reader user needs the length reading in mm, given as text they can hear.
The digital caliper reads 4.19 mm
